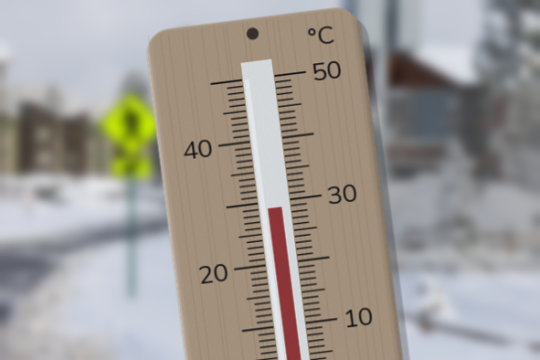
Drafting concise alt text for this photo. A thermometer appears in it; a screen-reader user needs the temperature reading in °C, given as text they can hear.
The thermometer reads 29 °C
